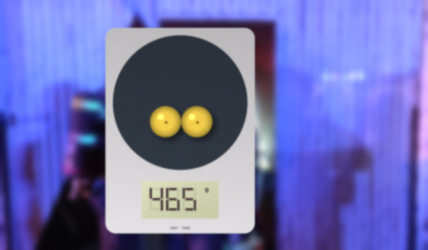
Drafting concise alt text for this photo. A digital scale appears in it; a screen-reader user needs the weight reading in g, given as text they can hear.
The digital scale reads 465 g
